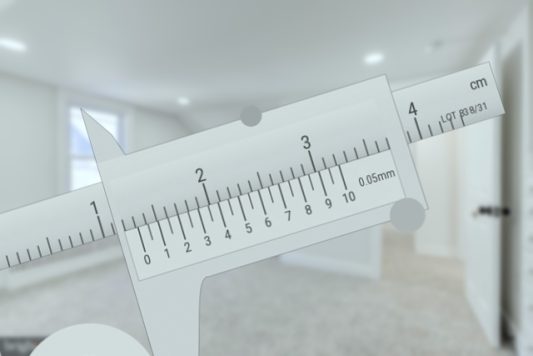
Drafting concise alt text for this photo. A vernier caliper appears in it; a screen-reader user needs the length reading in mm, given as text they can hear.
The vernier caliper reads 13.2 mm
